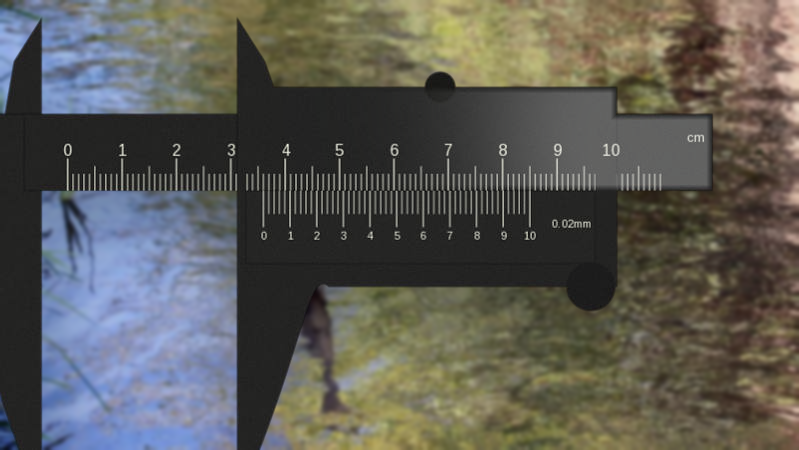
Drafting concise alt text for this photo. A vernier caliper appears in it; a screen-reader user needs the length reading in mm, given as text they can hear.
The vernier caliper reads 36.0 mm
